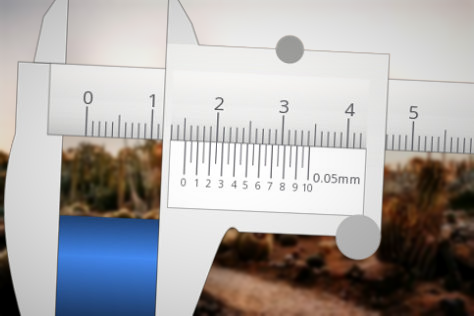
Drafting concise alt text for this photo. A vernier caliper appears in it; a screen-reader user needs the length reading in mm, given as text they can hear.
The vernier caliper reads 15.2 mm
